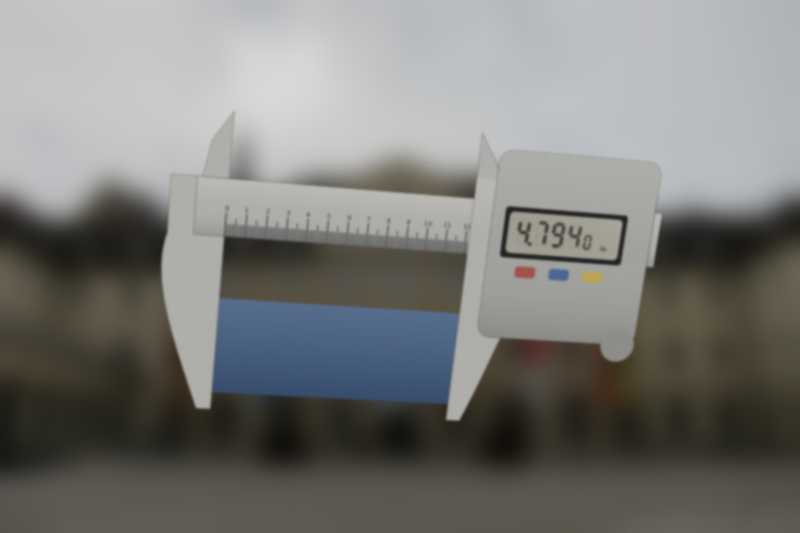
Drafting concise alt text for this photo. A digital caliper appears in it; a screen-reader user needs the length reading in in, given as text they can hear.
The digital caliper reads 4.7940 in
